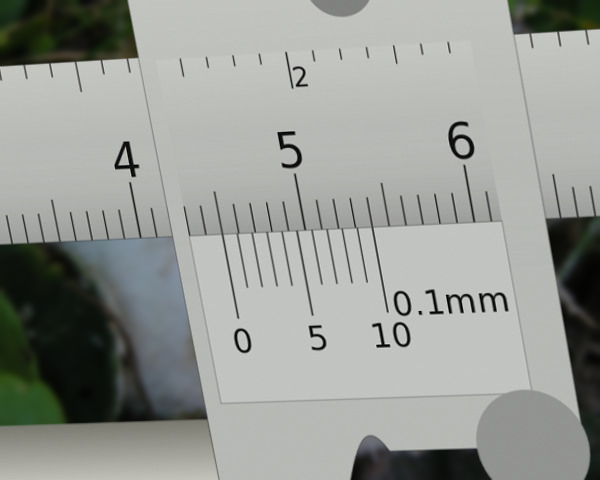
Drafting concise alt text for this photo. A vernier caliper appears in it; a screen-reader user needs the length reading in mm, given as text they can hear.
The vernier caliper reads 45.0 mm
